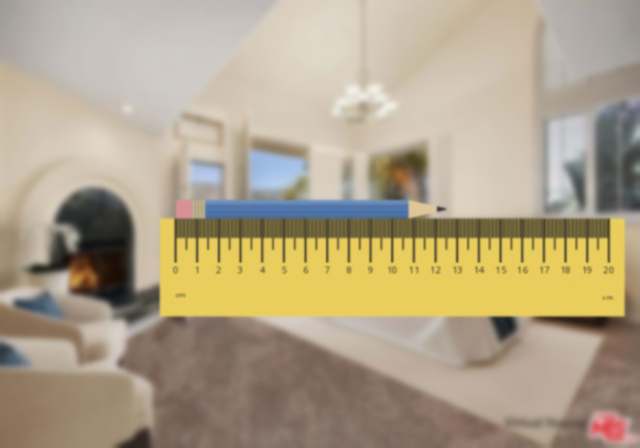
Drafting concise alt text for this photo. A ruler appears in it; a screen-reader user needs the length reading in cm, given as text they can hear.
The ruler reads 12.5 cm
